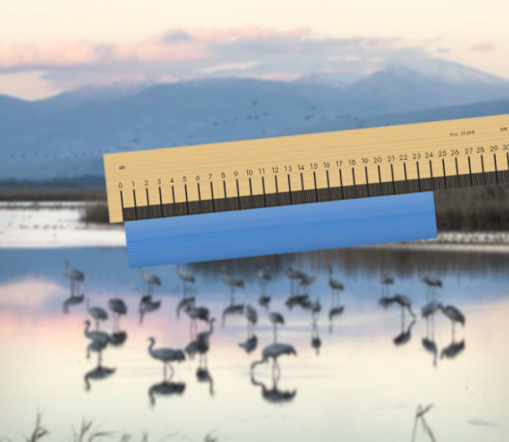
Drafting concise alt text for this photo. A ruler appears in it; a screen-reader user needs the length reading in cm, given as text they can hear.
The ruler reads 24 cm
